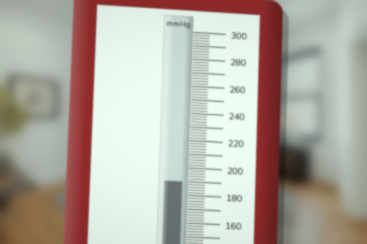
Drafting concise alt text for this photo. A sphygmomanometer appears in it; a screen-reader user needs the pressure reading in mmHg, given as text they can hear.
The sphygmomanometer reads 190 mmHg
